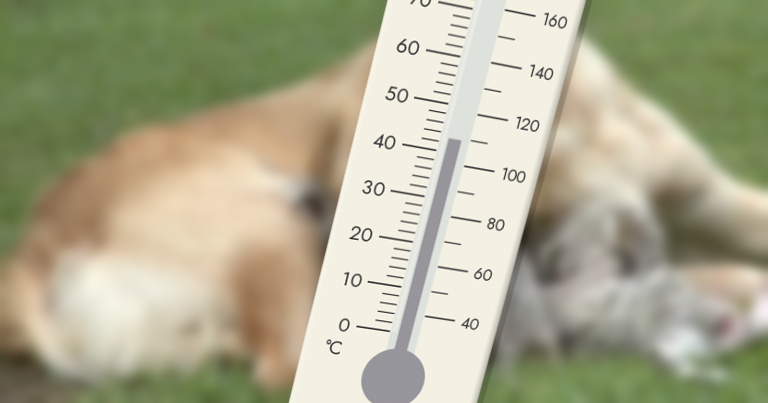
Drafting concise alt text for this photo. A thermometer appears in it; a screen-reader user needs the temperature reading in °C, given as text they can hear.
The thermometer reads 43 °C
